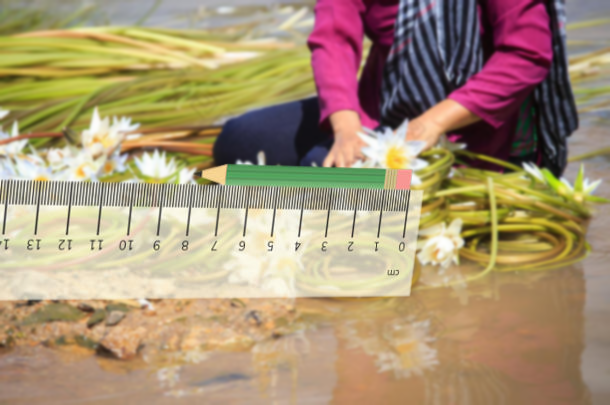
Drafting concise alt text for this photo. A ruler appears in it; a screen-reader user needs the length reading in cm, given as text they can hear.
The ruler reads 8 cm
